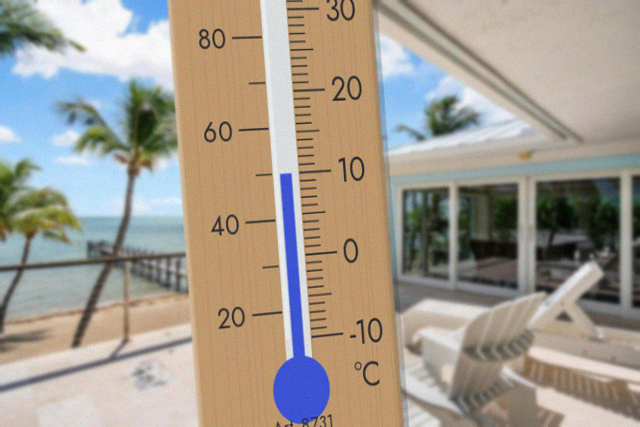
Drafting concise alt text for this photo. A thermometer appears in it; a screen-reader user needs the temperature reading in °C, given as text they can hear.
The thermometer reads 10 °C
